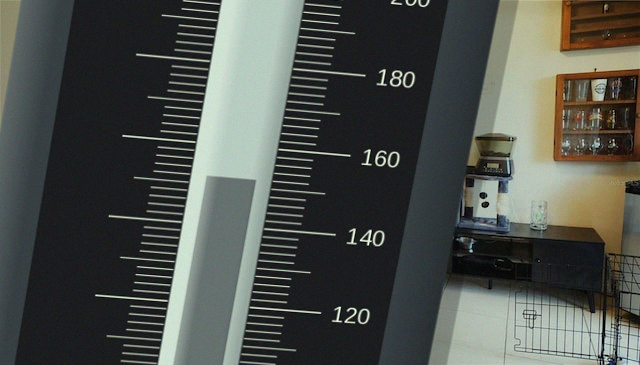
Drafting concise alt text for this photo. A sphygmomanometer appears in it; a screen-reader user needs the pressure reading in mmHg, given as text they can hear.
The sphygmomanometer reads 152 mmHg
